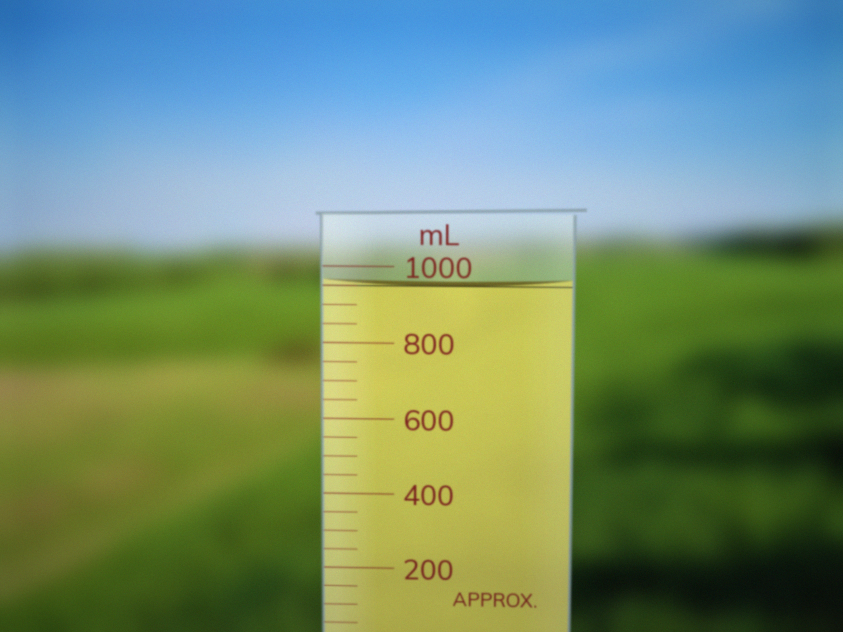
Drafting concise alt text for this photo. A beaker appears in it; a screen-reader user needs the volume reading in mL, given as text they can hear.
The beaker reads 950 mL
